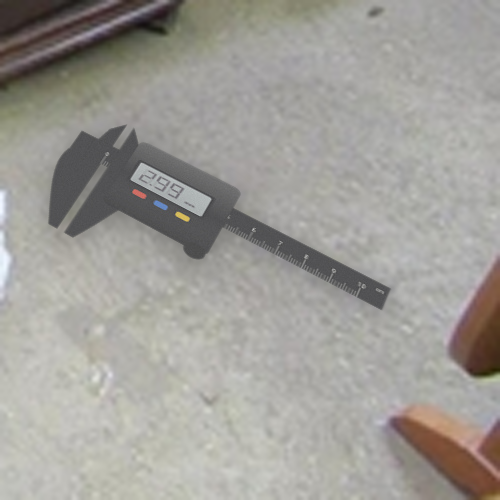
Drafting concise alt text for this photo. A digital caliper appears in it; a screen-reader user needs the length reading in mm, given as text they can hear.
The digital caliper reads 2.99 mm
